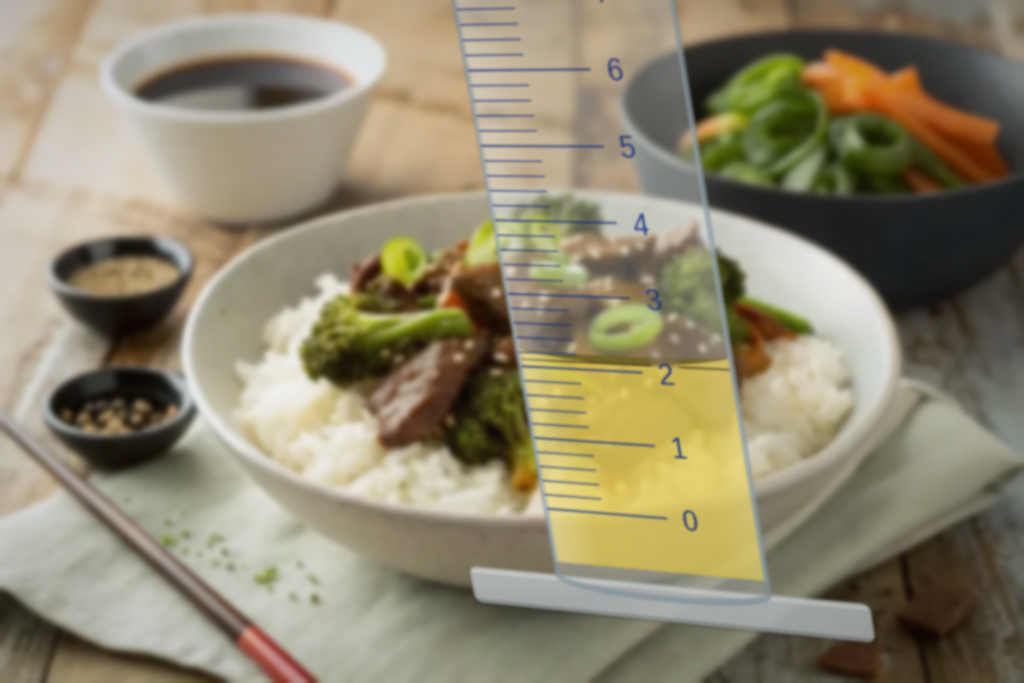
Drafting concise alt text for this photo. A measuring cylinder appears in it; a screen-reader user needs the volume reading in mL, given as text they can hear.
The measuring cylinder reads 2.1 mL
